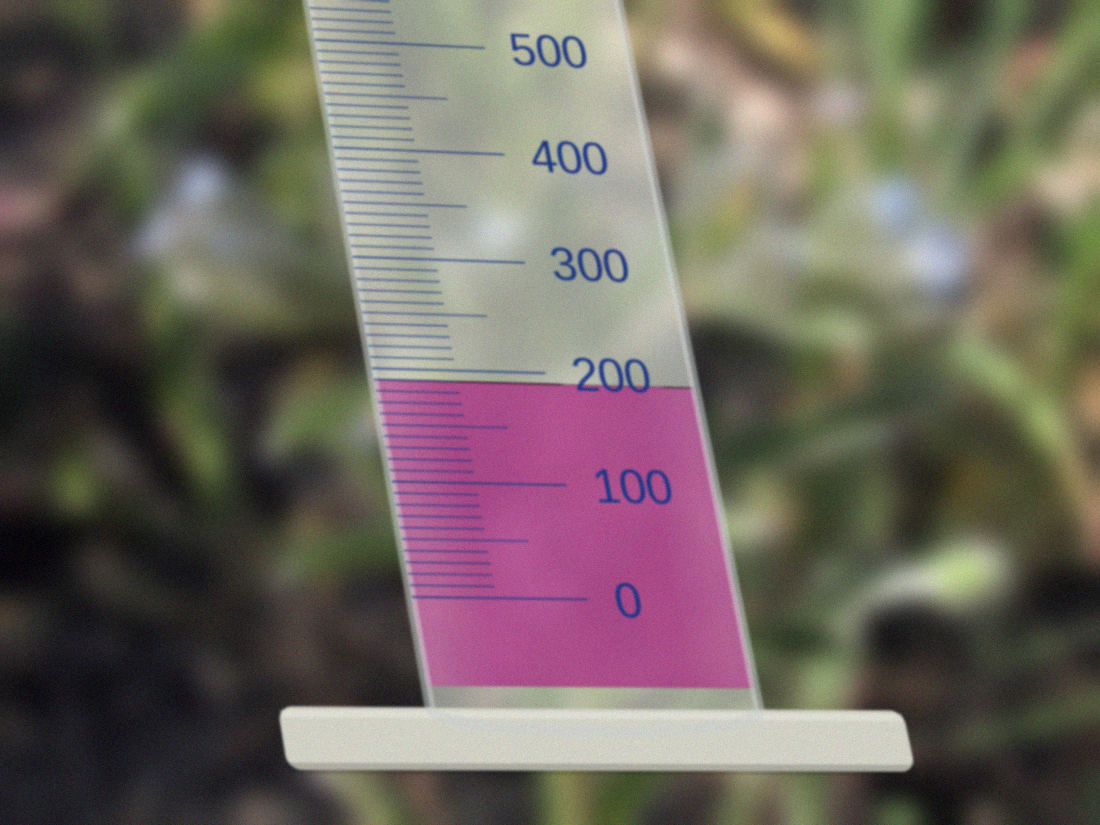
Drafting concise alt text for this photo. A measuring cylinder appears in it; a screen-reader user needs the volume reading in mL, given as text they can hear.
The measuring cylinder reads 190 mL
